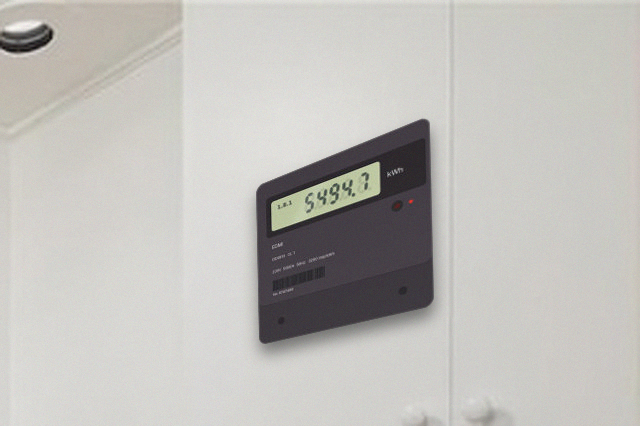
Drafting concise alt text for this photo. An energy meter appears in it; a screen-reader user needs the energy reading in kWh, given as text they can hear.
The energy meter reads 5494.7 kWh
